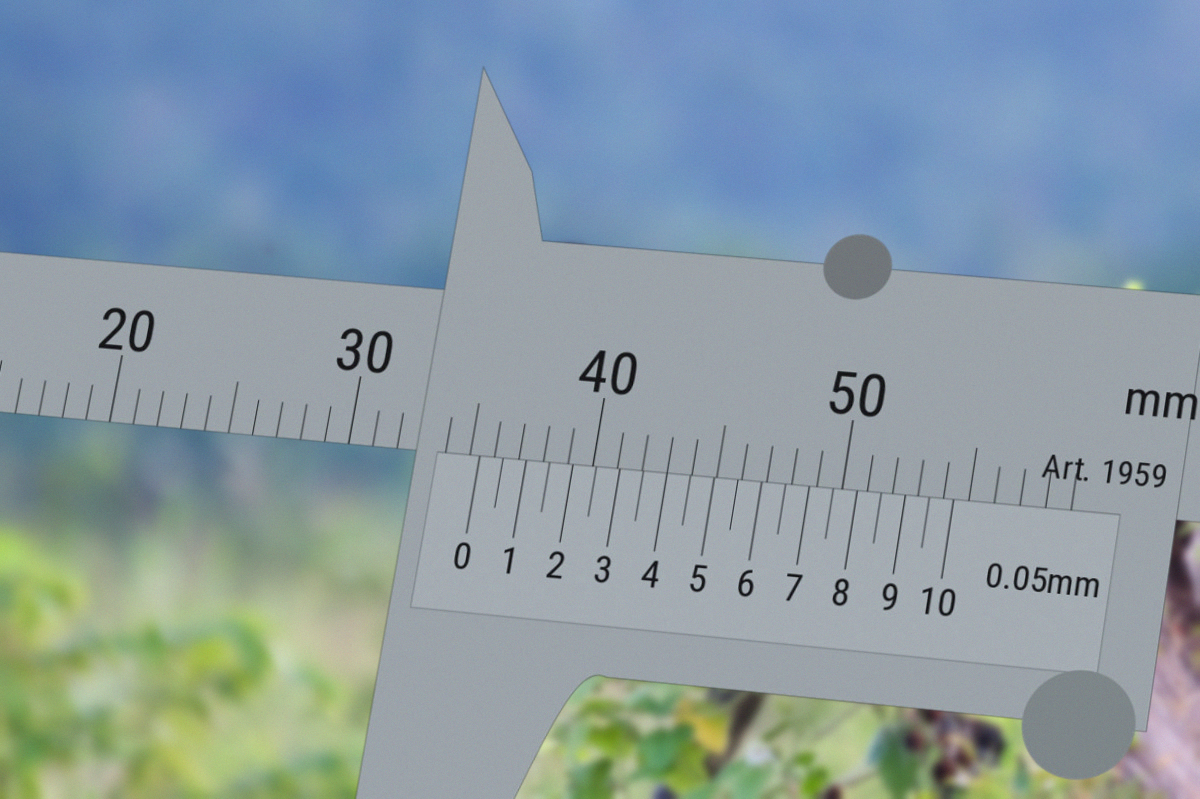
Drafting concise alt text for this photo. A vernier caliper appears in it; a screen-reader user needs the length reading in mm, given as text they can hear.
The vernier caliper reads 35.4 mm
